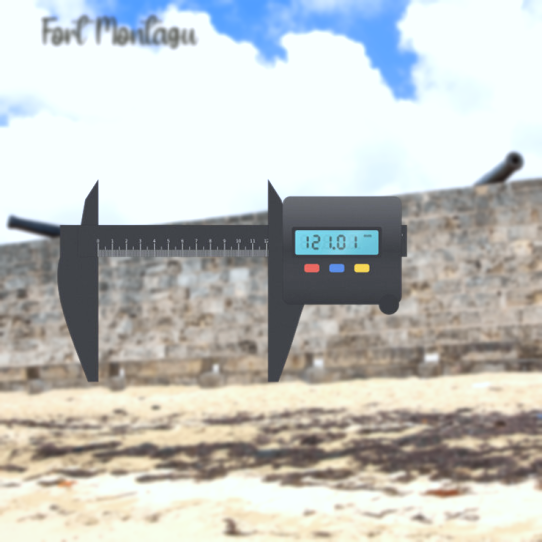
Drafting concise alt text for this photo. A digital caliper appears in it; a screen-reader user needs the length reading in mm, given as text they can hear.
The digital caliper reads 121.01 mm
